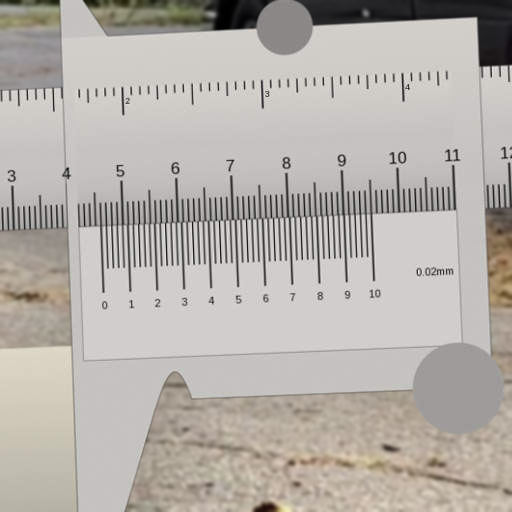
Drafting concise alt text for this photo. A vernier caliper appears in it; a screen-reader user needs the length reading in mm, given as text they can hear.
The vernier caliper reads 46.0 mm
